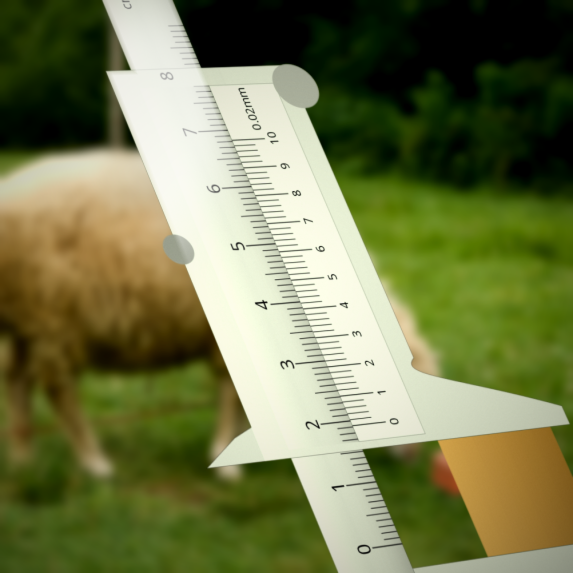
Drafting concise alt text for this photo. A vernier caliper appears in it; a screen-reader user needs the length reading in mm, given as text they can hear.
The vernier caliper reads 19.2 mm
